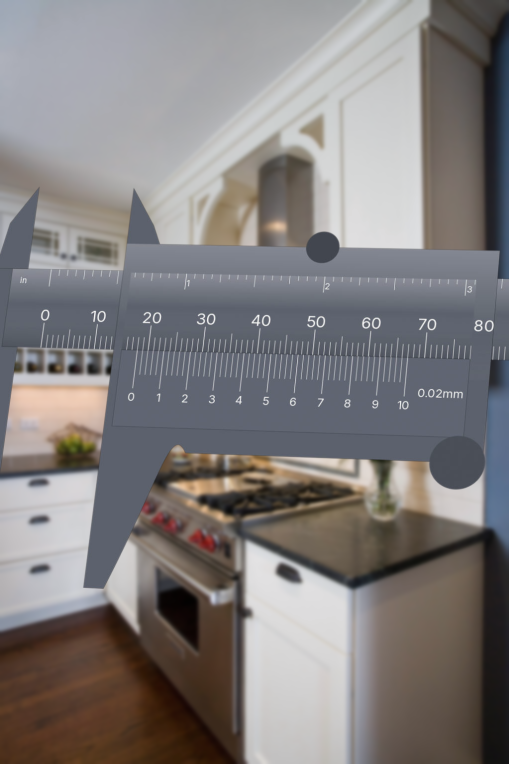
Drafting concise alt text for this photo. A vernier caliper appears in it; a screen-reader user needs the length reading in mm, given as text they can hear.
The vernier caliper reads 18.0 mm
